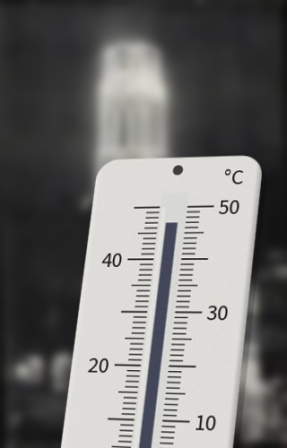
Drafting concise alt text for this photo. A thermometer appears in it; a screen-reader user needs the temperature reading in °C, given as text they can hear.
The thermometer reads 47 °C
